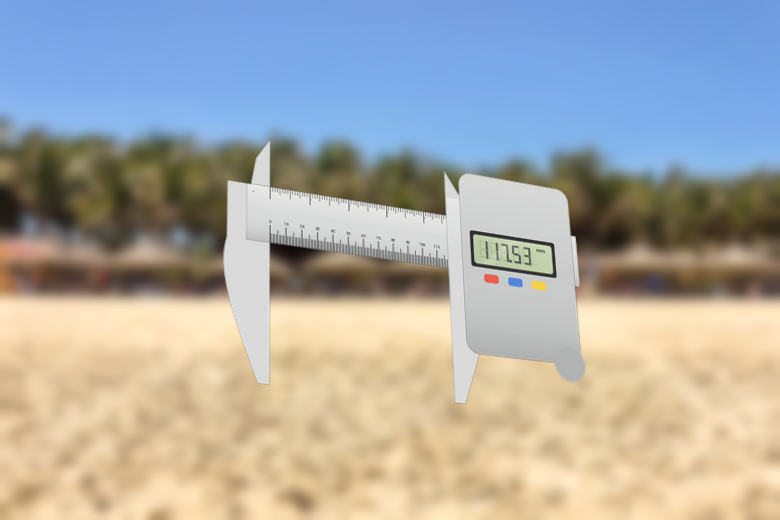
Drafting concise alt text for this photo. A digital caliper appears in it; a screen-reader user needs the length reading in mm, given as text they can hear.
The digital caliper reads 117.53 mm
